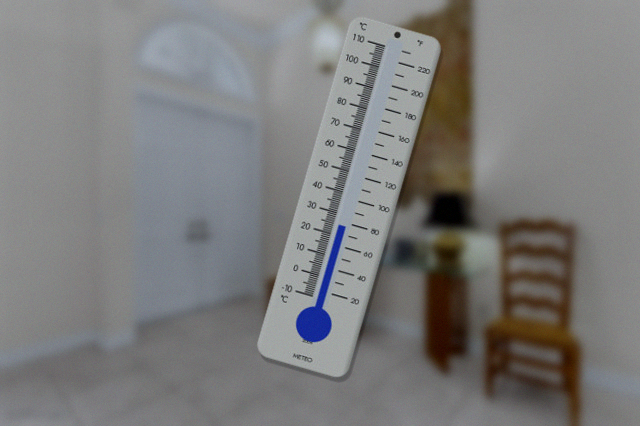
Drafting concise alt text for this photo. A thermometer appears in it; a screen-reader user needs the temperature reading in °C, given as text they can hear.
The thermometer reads 25 °C
